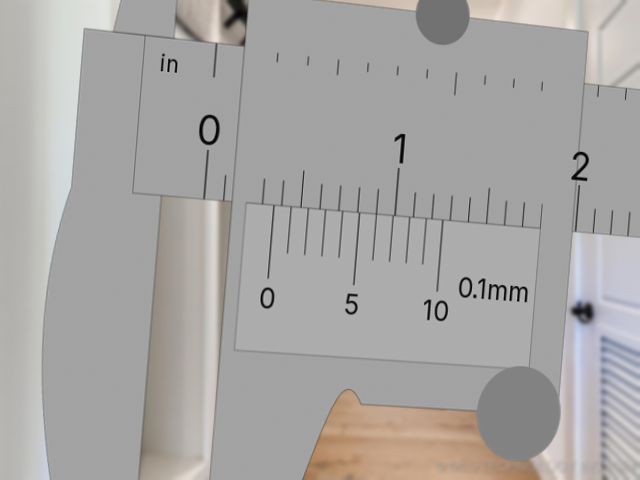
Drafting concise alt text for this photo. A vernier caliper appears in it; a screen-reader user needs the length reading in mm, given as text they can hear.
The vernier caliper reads 3.6 mm
